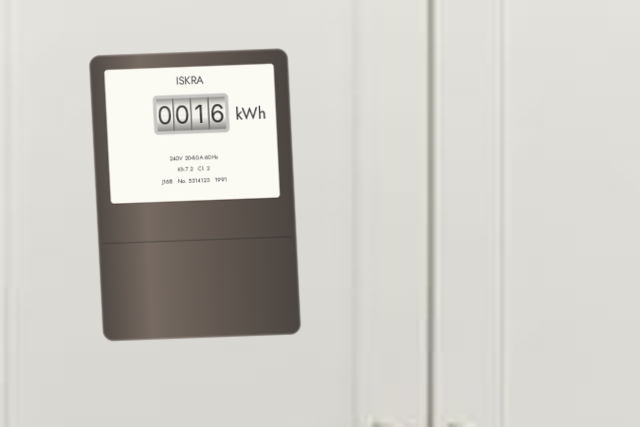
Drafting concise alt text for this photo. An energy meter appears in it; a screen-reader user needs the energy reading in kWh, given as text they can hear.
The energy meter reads 16 kWh
